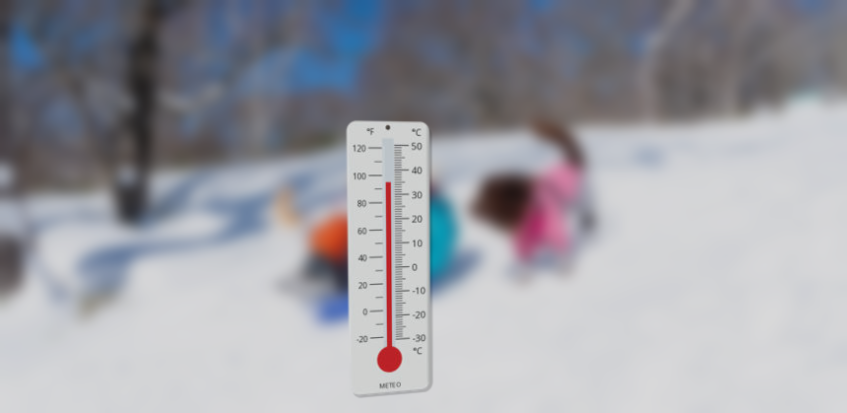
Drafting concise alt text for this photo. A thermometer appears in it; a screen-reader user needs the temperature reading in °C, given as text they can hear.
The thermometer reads 35 °C
